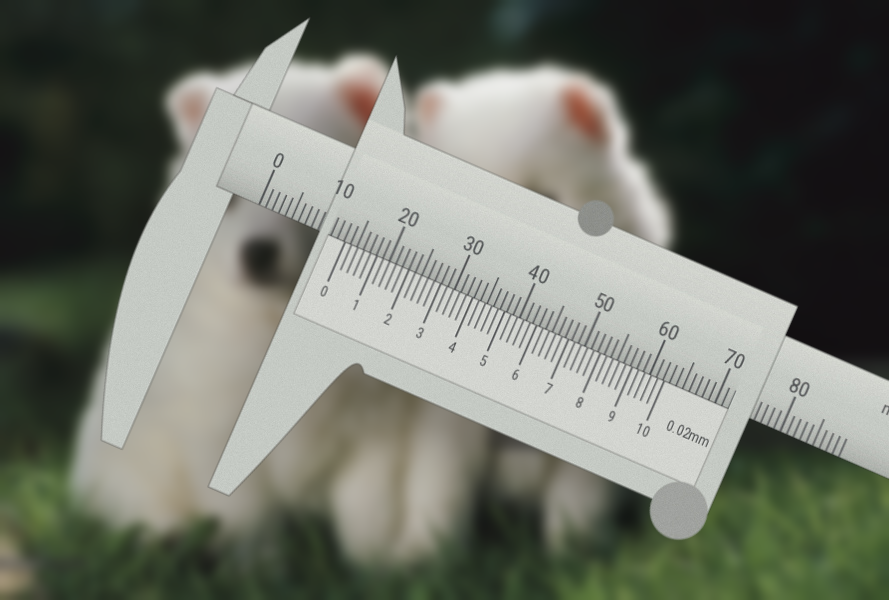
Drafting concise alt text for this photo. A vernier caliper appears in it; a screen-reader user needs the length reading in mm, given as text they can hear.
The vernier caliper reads 13.2 mm
